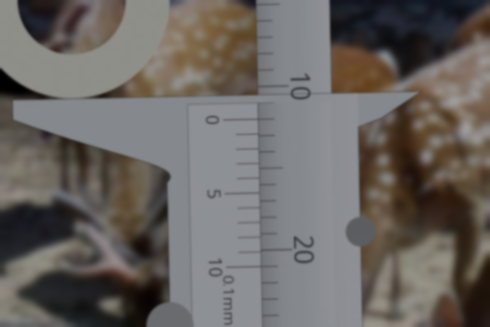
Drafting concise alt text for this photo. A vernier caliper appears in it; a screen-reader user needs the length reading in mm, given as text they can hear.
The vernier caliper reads 12.0 mm
